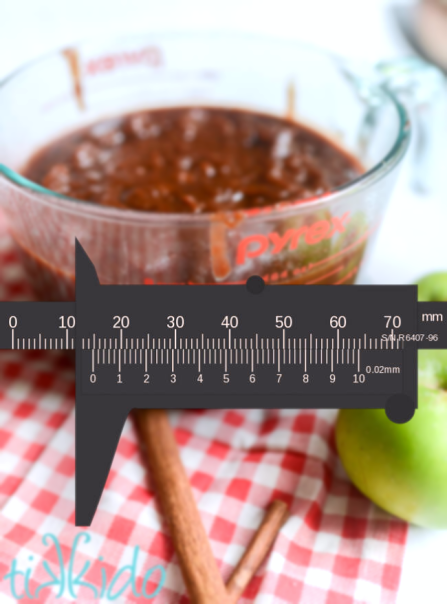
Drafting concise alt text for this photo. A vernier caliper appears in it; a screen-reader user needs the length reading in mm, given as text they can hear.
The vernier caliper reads 14.8 mm
